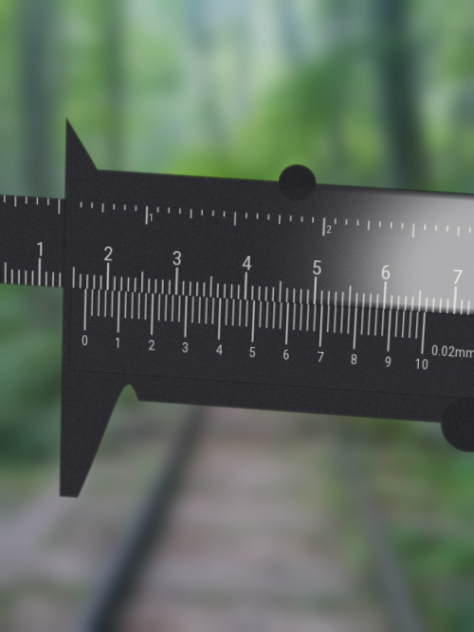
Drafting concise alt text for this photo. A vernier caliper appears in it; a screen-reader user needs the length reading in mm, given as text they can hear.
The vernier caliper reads 16.8 mm
